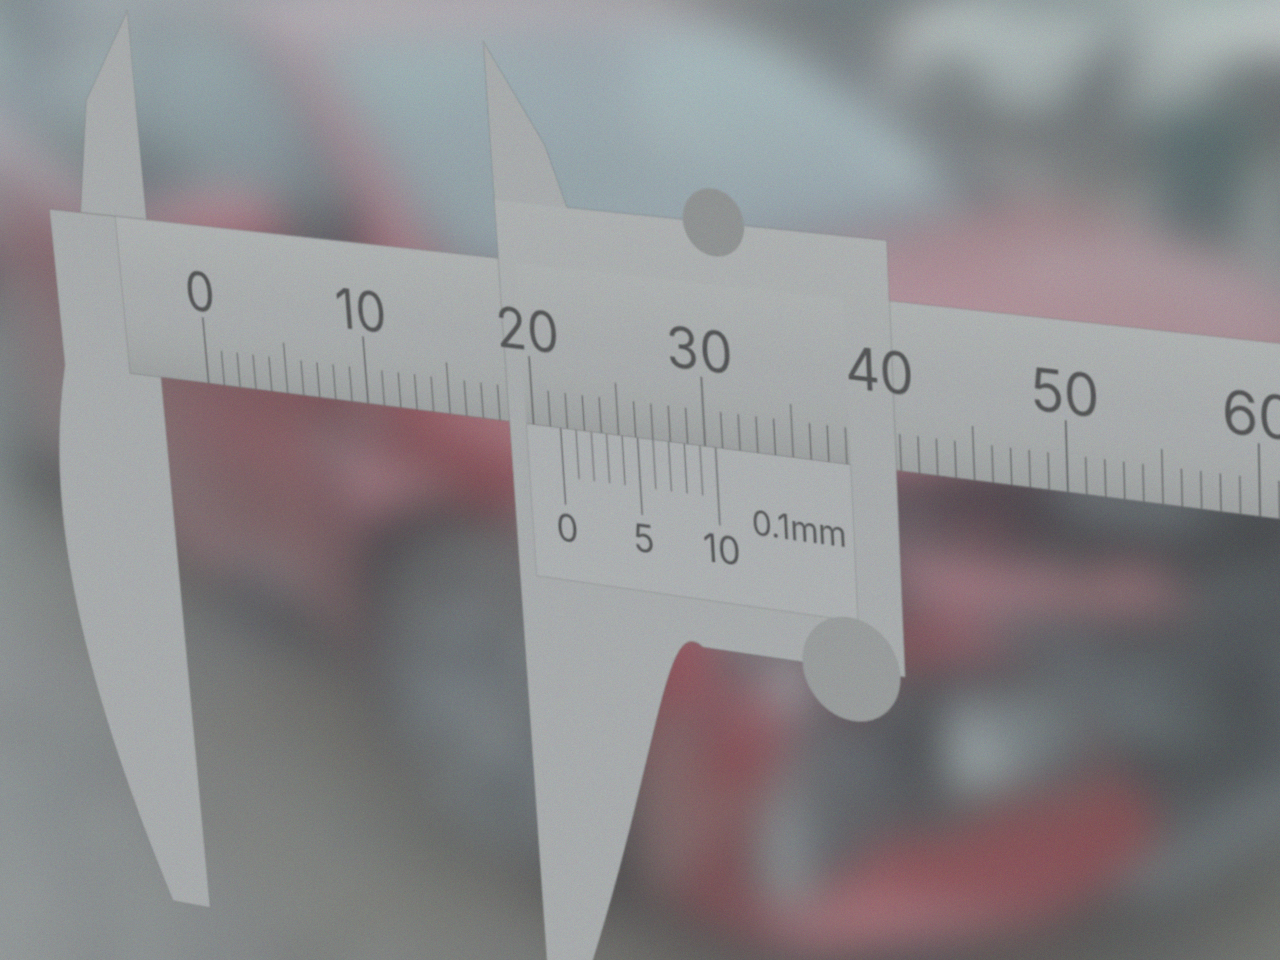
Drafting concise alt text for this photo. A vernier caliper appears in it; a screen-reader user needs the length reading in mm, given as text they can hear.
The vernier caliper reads 21.6 mm
